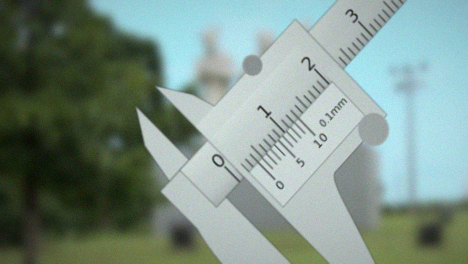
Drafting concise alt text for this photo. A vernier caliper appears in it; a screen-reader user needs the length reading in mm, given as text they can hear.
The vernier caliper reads 4.0 mm
